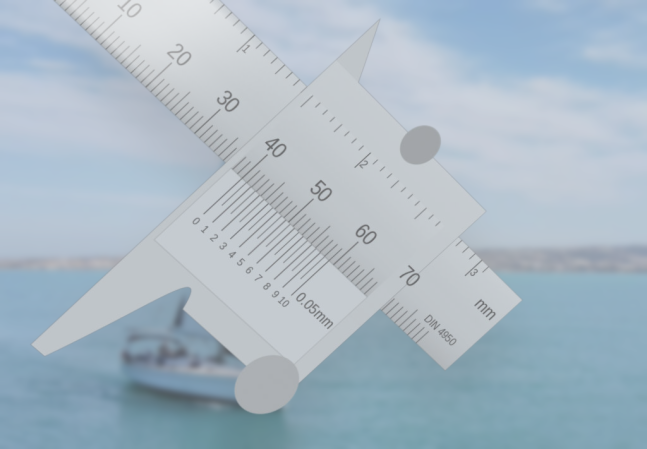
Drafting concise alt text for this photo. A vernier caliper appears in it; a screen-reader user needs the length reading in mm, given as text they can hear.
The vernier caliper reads 40.0 mm
